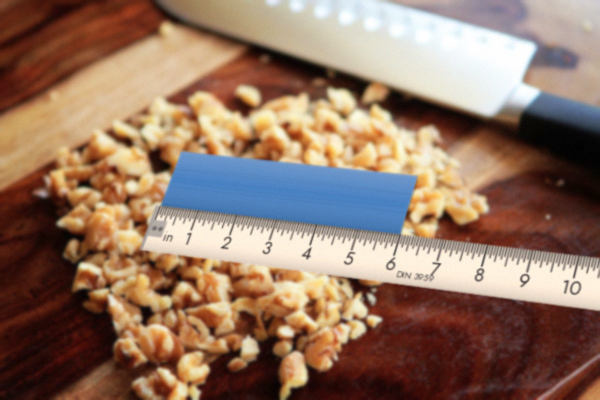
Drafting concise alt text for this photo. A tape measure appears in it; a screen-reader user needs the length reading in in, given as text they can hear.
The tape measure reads 6 in
